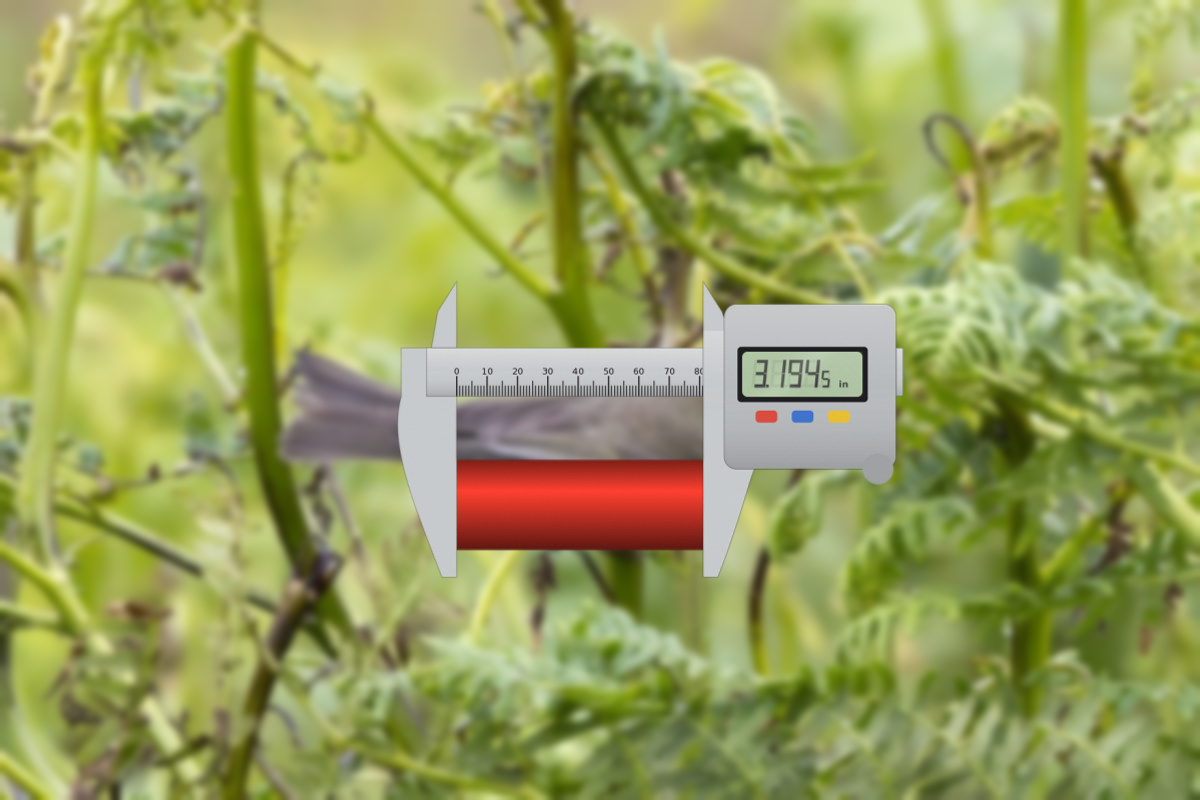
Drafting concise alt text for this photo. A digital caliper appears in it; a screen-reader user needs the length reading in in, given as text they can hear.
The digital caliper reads 3.1945 in
